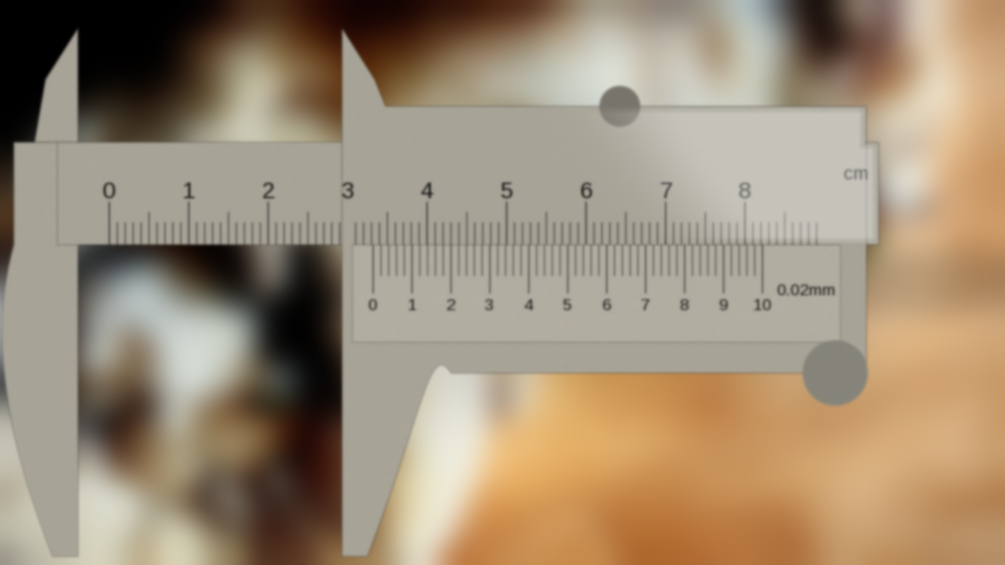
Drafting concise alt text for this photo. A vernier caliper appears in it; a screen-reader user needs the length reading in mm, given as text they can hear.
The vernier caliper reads 33.2 mm
